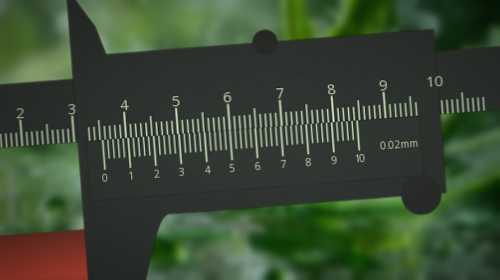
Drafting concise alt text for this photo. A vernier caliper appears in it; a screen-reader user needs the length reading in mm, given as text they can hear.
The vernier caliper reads 35.5 mm
